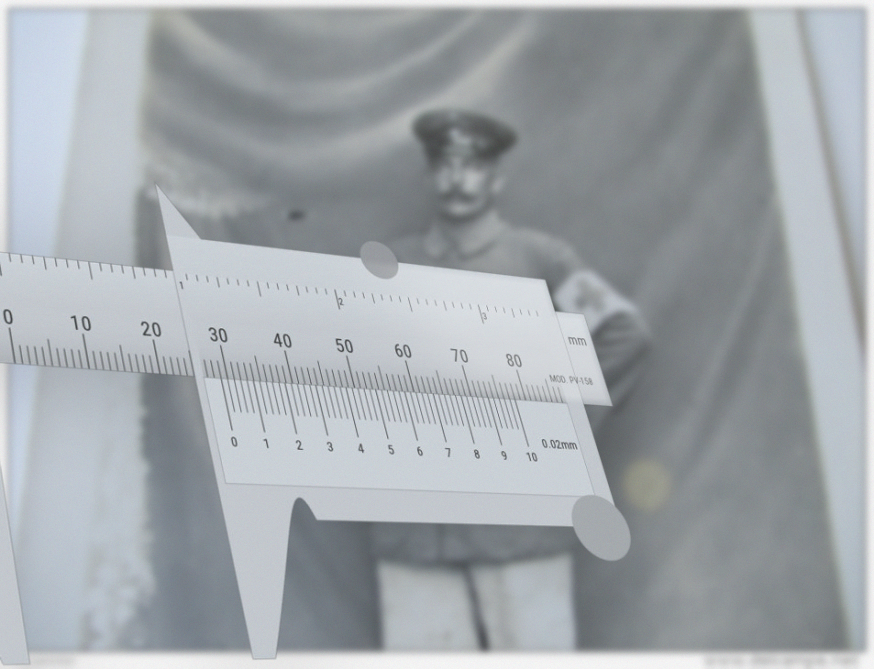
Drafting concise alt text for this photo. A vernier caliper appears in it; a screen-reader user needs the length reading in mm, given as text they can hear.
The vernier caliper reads 29.0 mm
